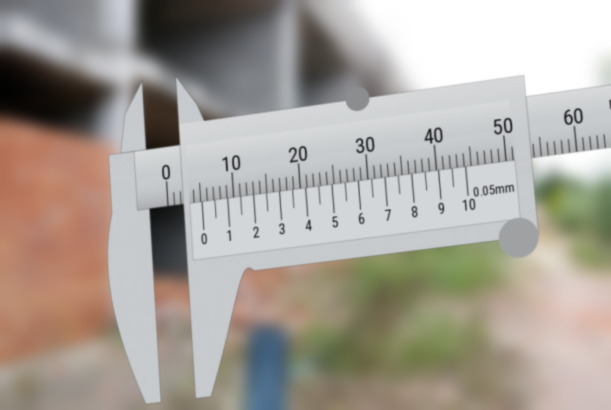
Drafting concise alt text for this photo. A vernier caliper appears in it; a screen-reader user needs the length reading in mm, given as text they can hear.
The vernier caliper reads 5.2 mm
